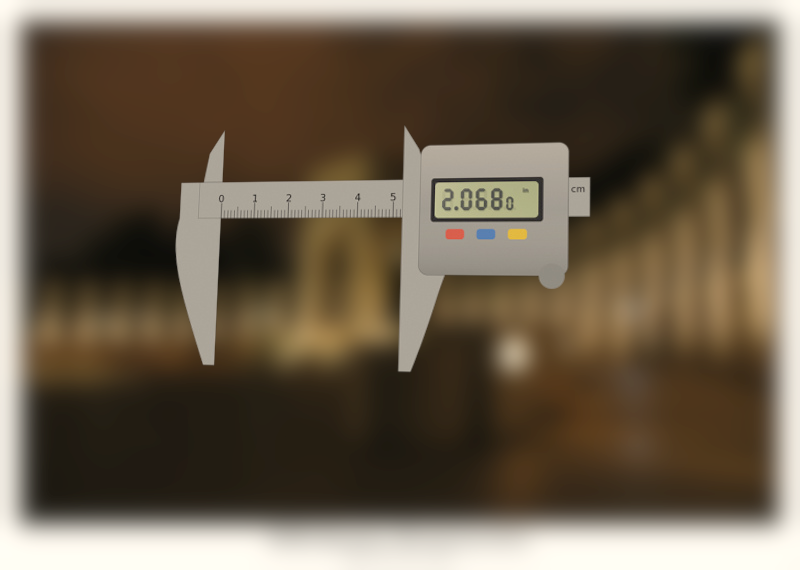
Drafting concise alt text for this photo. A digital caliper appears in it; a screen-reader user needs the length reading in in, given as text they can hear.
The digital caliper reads 2.0680 in
